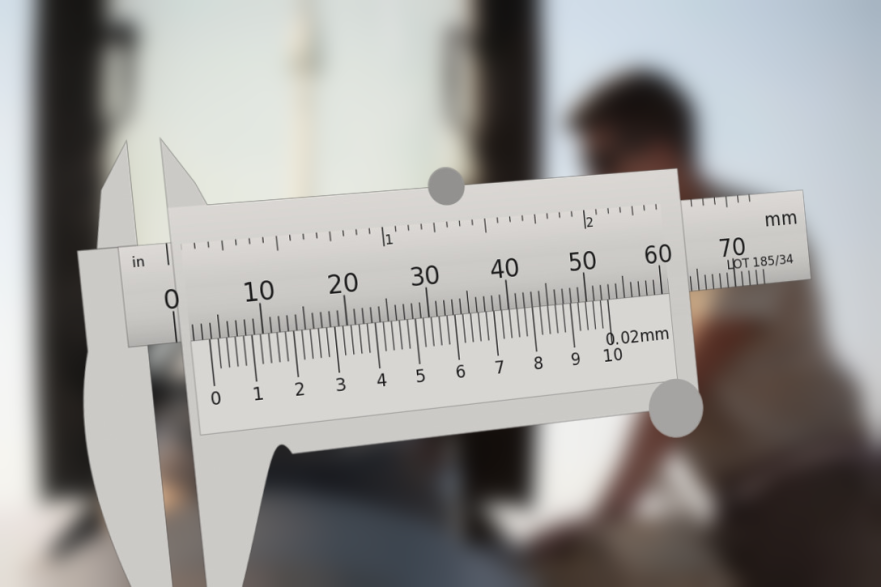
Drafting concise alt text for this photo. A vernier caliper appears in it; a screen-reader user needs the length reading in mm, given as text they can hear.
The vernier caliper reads 3.8 mm
